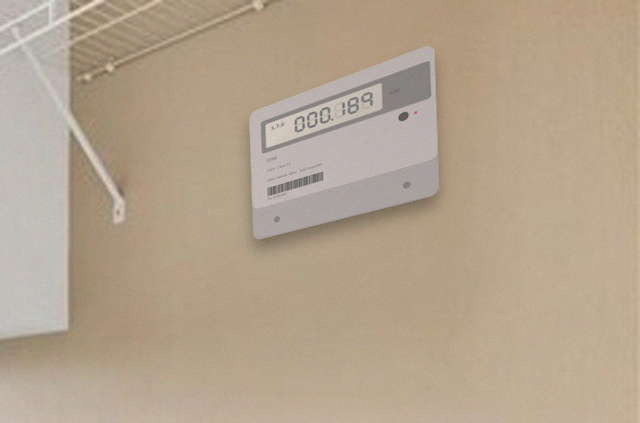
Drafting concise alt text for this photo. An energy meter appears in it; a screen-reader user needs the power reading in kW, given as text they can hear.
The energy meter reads 0.189 kW
